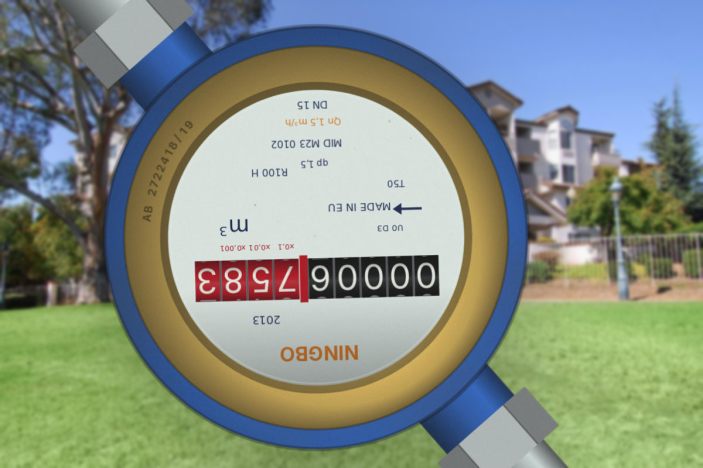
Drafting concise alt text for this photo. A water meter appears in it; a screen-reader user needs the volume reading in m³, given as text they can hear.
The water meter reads 6.7583 m³
